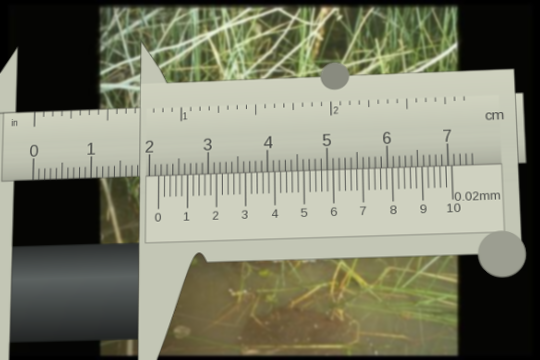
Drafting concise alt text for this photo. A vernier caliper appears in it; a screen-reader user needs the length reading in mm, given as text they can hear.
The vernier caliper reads 21.6 mm
